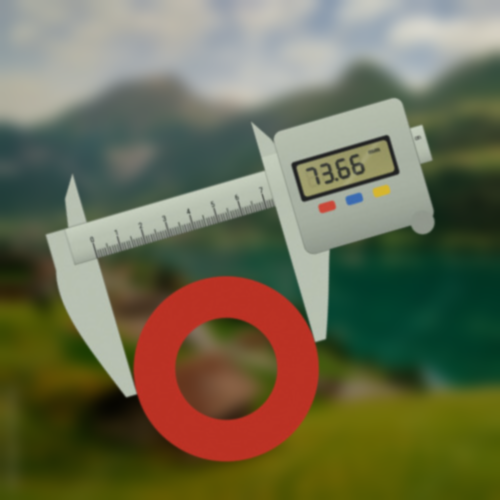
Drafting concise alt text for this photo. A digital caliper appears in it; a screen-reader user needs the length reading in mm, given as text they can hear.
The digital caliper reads 73.66 mm
